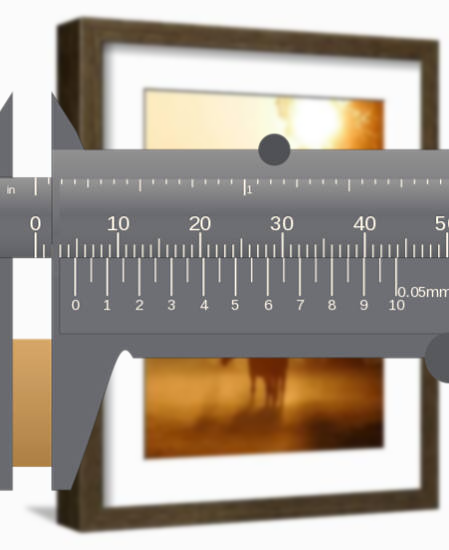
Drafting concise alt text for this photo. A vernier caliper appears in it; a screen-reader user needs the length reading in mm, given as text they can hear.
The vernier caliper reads 4.8 mm
